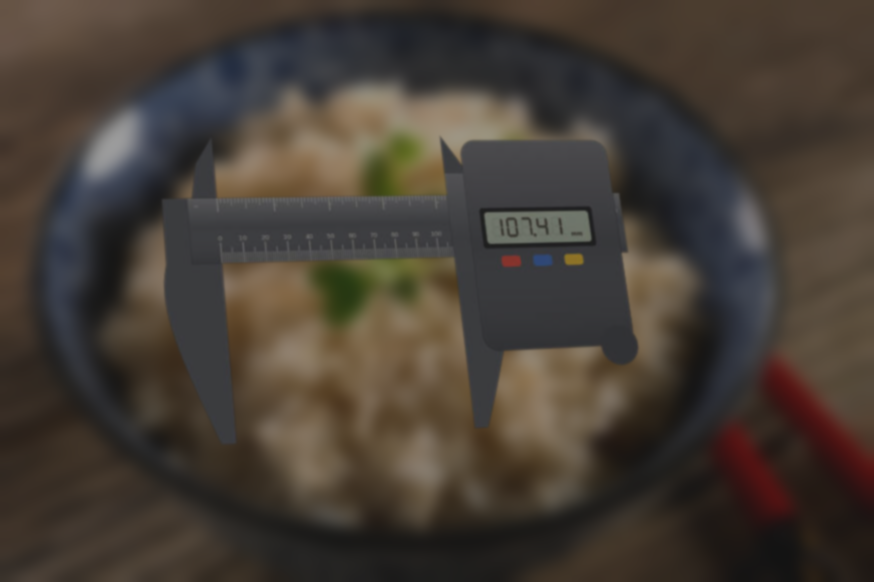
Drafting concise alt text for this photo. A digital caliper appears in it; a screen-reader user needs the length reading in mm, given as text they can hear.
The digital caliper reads 107.41 mm
